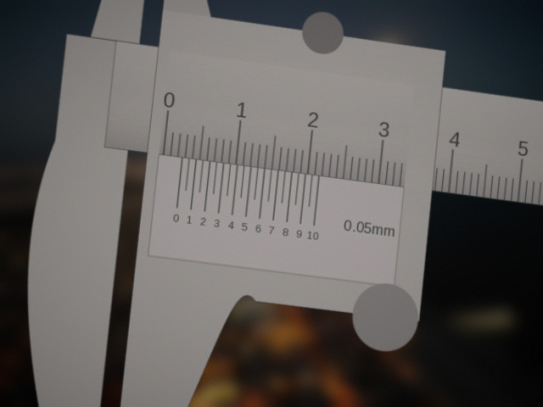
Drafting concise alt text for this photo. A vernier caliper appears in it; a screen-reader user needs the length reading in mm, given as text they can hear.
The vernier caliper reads 2.6 mm
